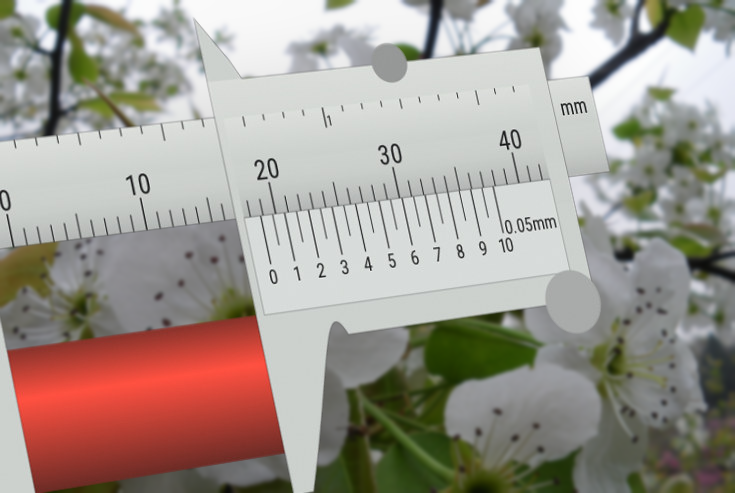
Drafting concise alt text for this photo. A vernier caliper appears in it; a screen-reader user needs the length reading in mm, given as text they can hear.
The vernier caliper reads 18.8 mm
